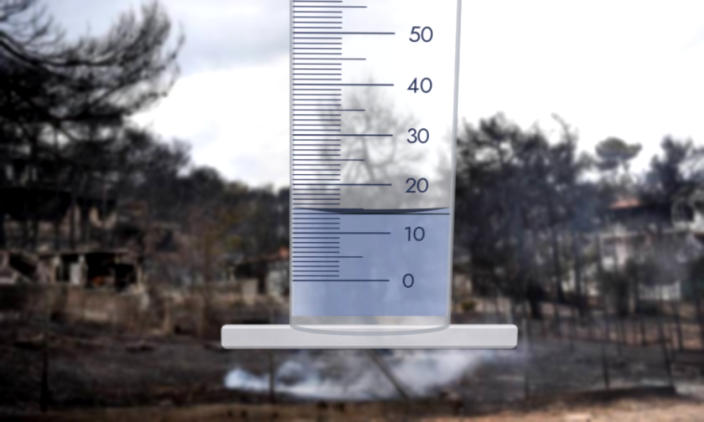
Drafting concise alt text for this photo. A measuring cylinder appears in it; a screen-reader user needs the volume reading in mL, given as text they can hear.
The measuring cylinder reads 14 mL
